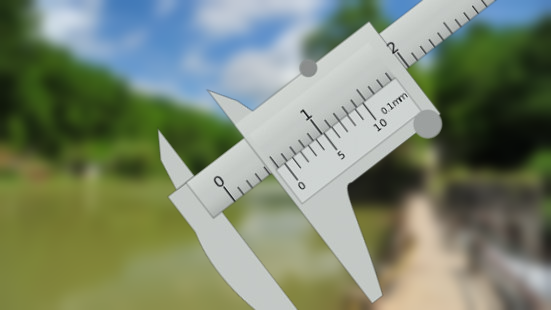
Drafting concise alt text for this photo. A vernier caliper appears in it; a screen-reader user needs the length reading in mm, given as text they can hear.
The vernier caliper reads 5.7 mm
